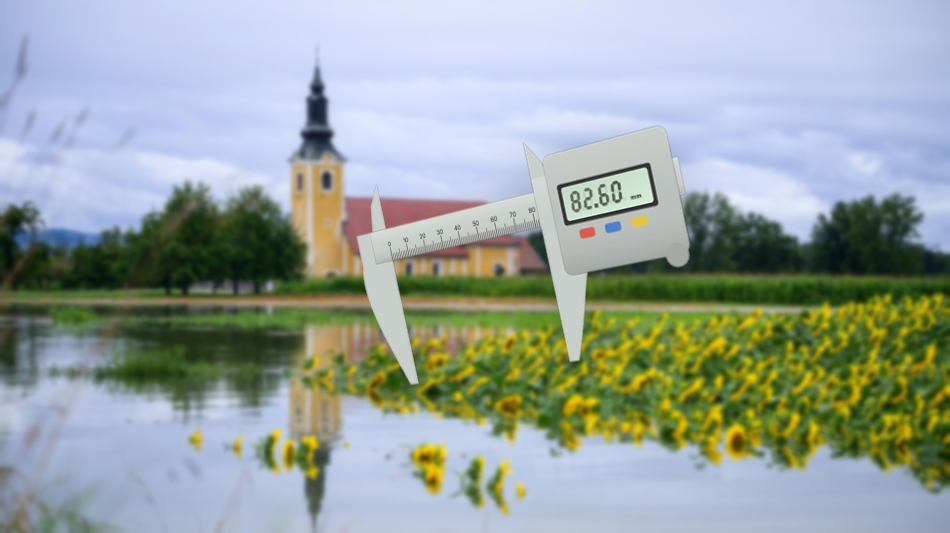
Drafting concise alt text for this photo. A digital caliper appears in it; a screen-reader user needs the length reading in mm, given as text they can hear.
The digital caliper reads 82.60 mm
